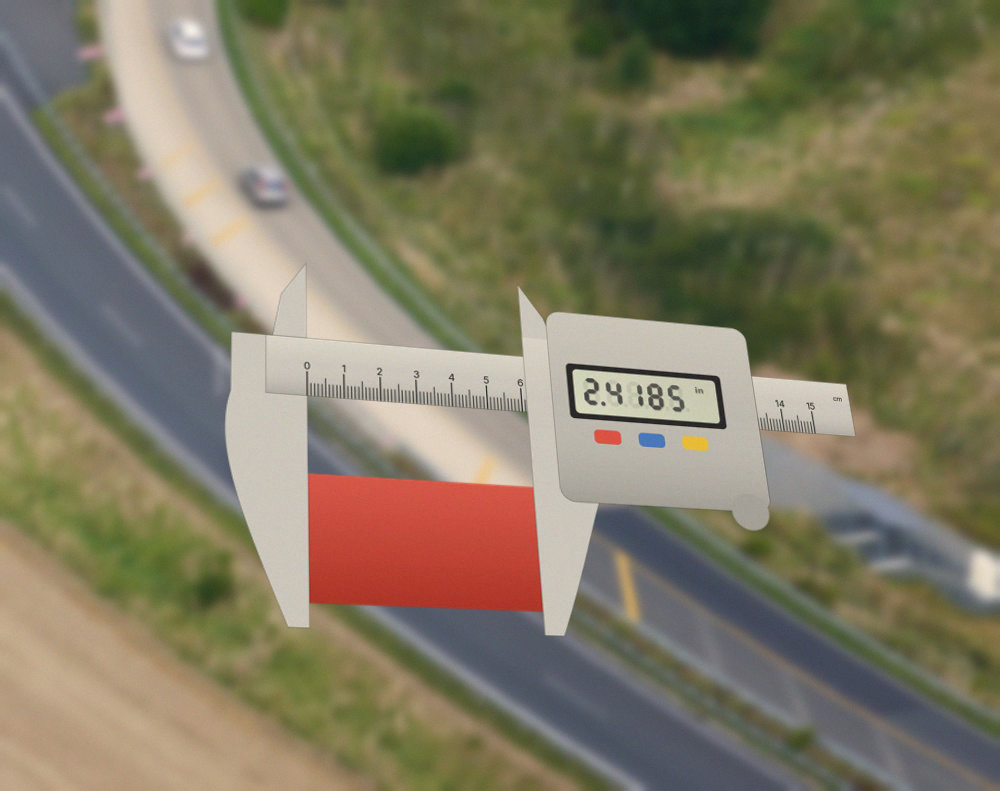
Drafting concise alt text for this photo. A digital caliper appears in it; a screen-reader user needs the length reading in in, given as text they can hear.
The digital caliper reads 2.4185 in
